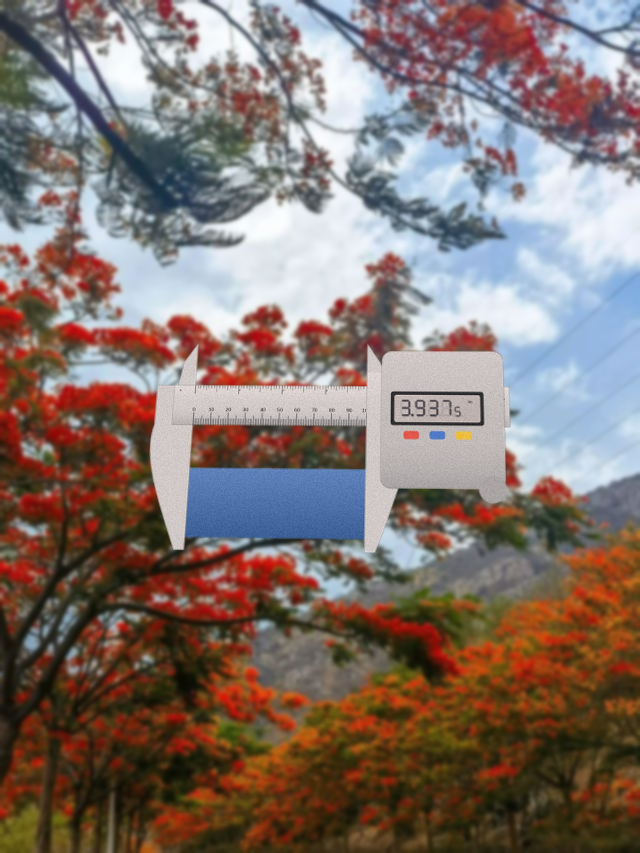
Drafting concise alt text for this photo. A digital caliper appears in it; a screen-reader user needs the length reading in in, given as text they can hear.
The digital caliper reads 3.9375 in
